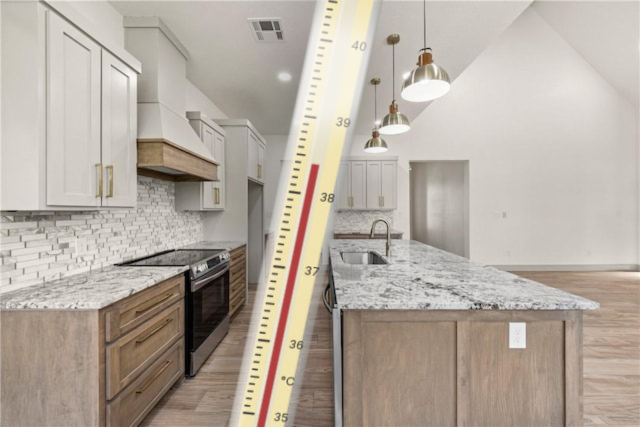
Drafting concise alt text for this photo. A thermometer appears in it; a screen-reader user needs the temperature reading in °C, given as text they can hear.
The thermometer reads 38.4 °C
